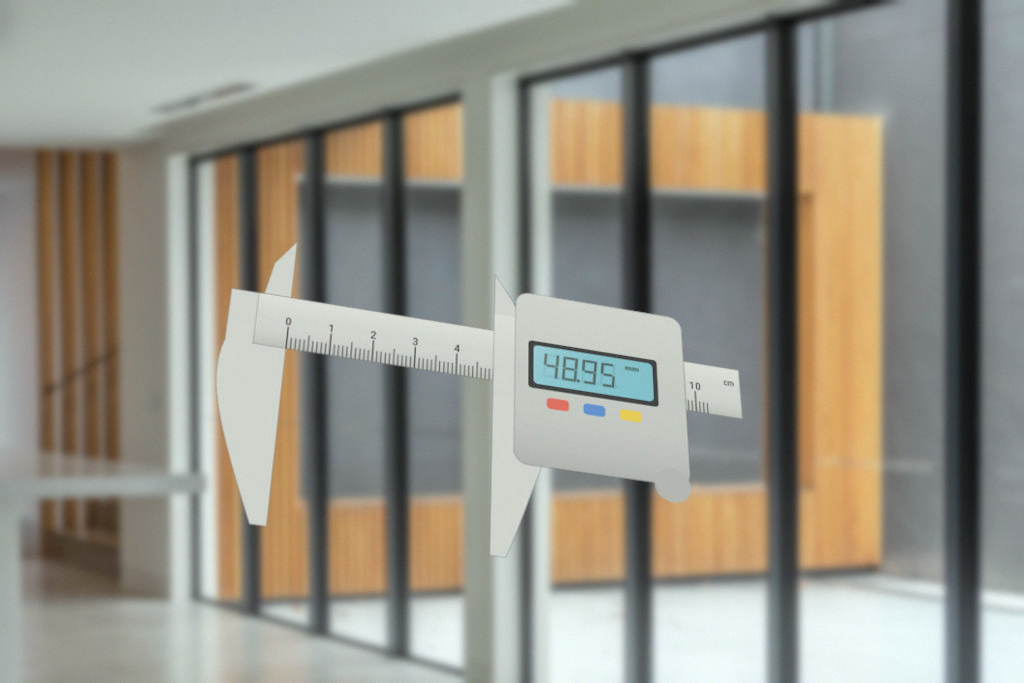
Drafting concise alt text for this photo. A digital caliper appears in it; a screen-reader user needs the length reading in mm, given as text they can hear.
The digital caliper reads 48.95 mm
